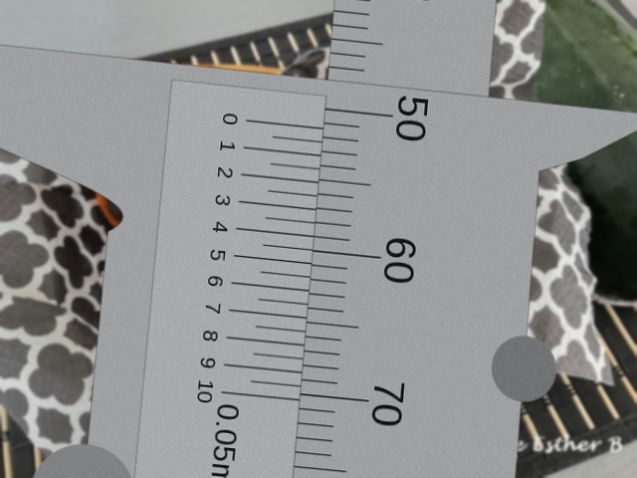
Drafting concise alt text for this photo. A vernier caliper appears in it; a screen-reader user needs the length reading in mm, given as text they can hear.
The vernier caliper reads 51.4 mm
